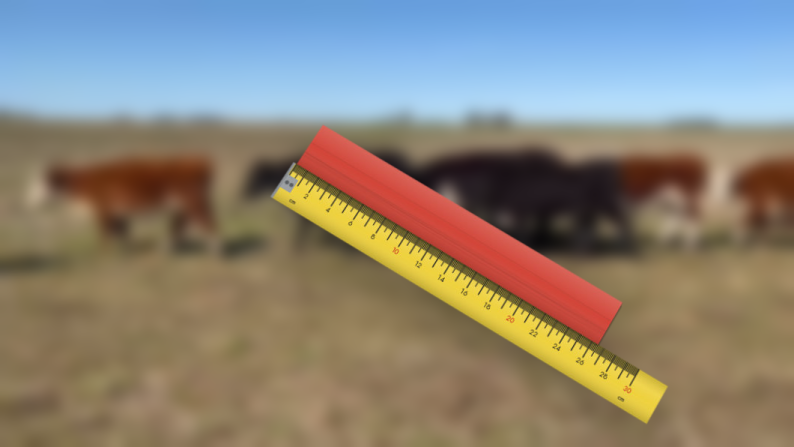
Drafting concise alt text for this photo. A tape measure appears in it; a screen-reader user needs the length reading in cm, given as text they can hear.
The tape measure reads 26.5 cm
